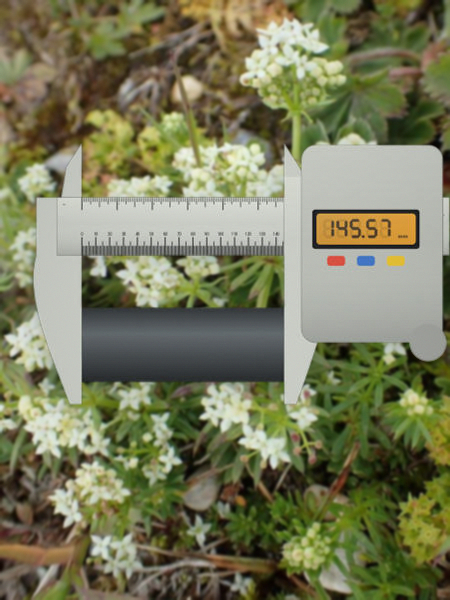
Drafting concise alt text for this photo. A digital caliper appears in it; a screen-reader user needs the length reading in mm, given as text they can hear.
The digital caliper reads 145.57 mm
